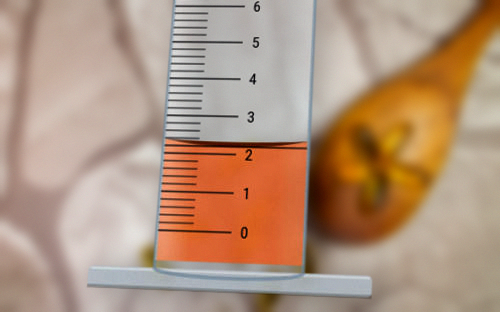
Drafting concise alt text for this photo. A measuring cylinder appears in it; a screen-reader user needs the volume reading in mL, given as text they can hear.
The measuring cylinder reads 2.2 mL
